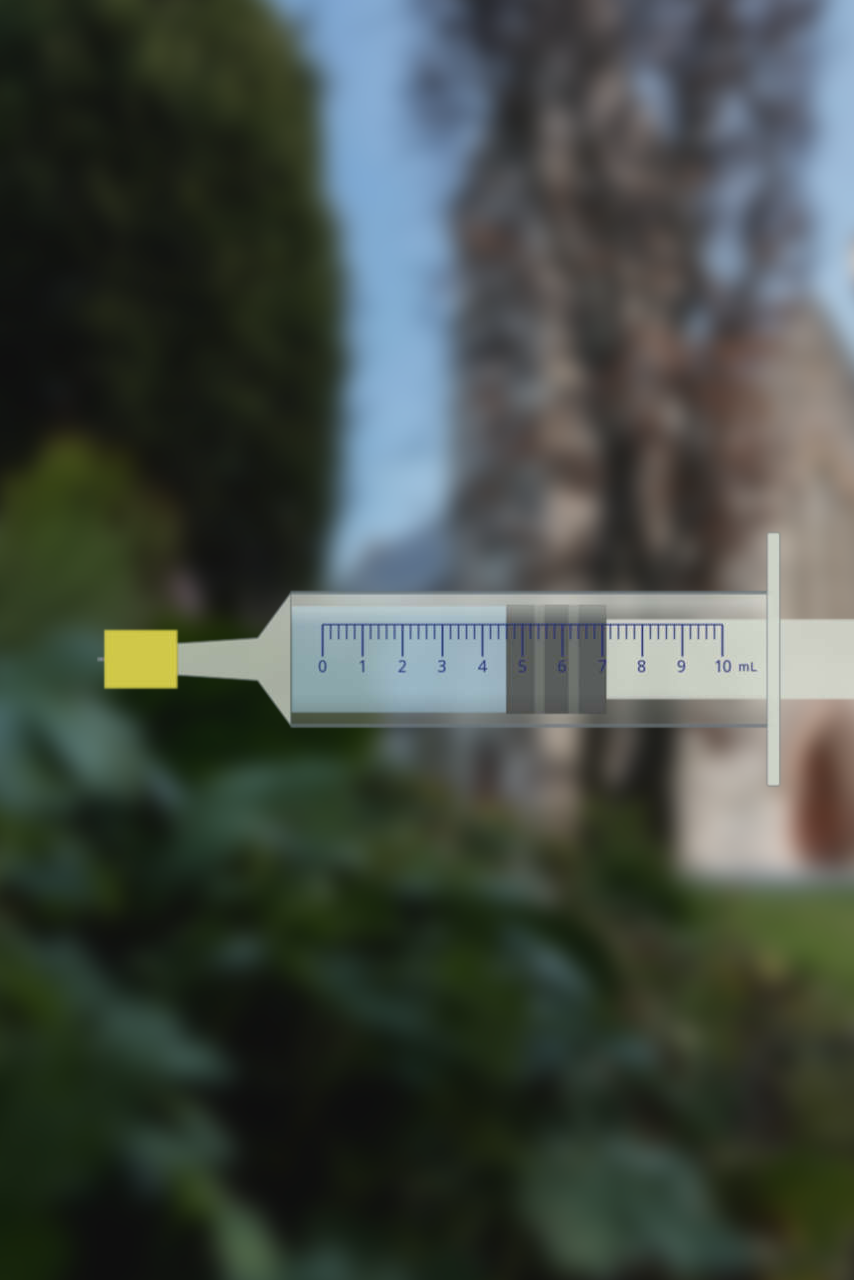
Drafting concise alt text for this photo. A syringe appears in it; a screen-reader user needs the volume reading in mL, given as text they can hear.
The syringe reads 4.6 mL
